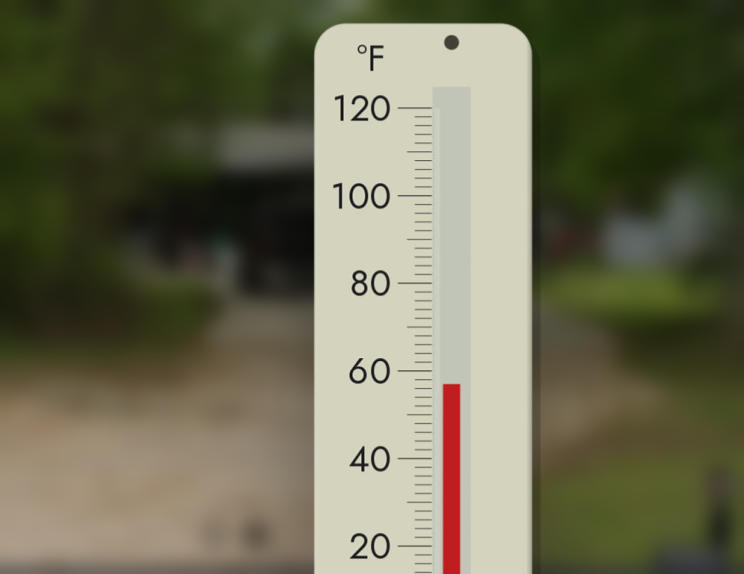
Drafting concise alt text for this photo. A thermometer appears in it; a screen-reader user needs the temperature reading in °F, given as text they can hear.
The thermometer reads 57 °F
